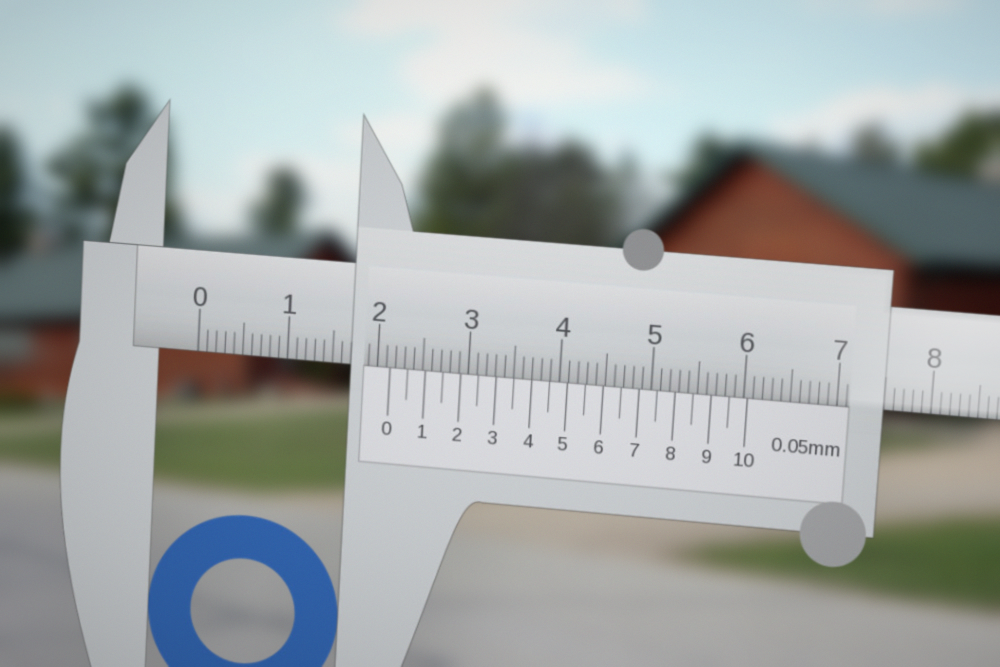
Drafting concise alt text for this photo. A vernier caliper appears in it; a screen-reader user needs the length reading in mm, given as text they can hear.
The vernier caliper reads 21.4 mm
